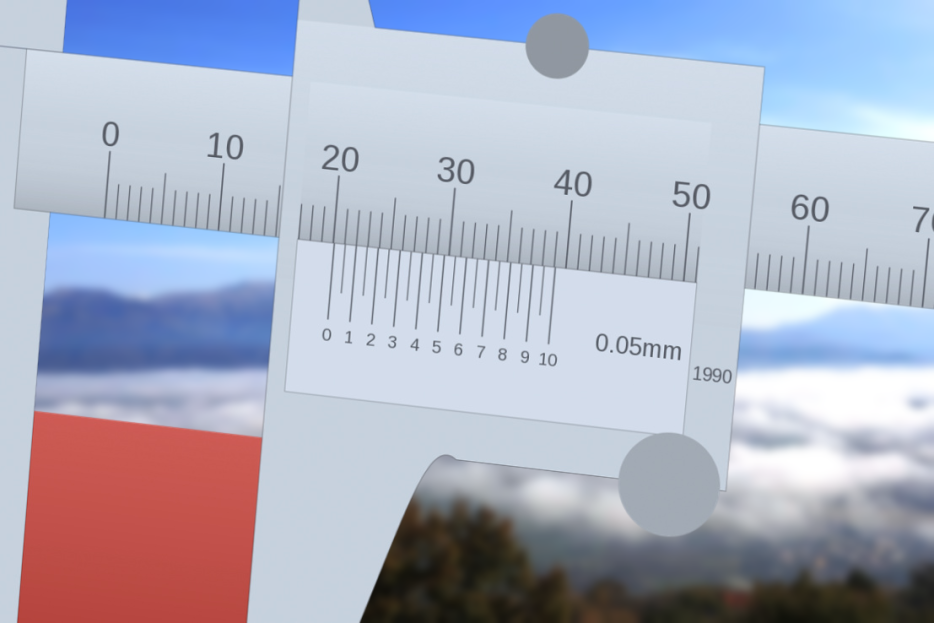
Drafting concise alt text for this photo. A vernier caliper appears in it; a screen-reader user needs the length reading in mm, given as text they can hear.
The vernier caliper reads 20.1 mm
